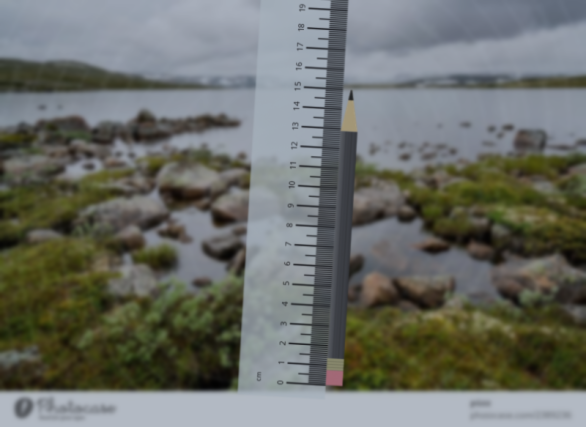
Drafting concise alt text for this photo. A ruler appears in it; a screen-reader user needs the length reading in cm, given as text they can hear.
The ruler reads 15 cm
